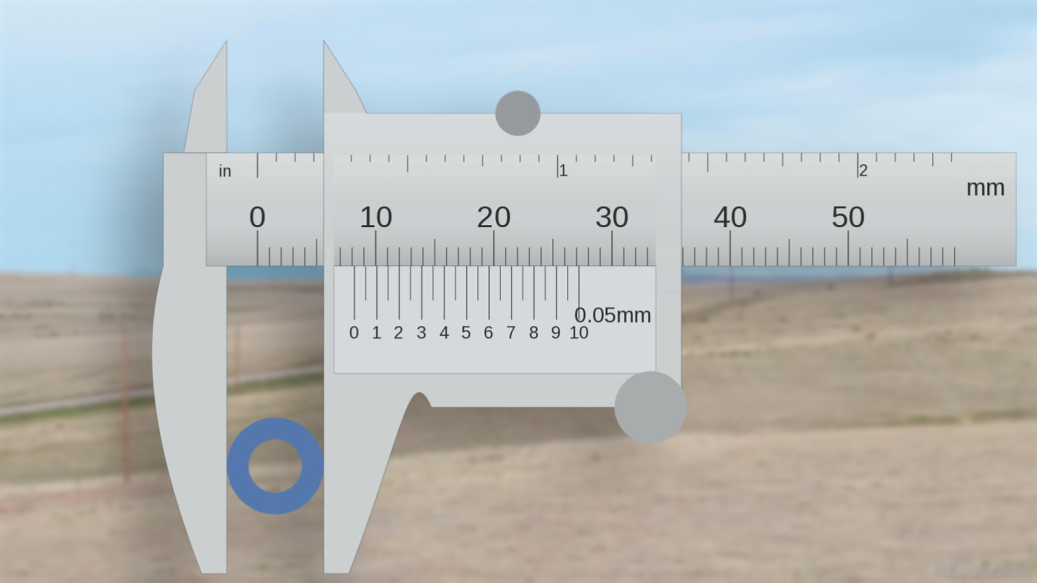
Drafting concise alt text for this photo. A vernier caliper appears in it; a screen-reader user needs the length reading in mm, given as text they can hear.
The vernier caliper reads 8.2 mm
